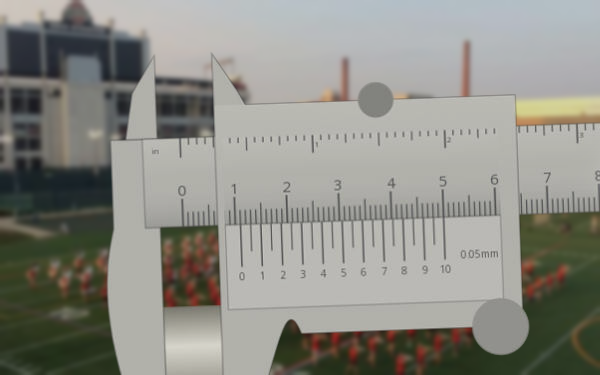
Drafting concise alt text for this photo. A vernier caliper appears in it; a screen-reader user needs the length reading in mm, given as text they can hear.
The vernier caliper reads 11.0 mm
